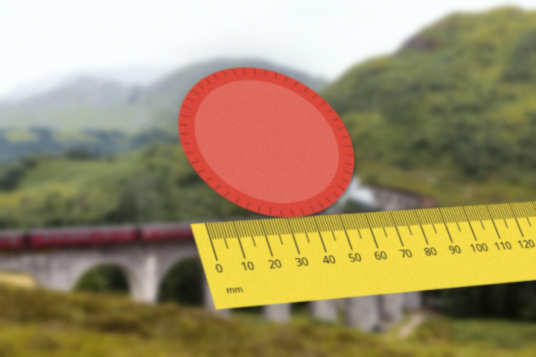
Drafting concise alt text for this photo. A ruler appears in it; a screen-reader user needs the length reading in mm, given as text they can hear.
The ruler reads 65 mm
